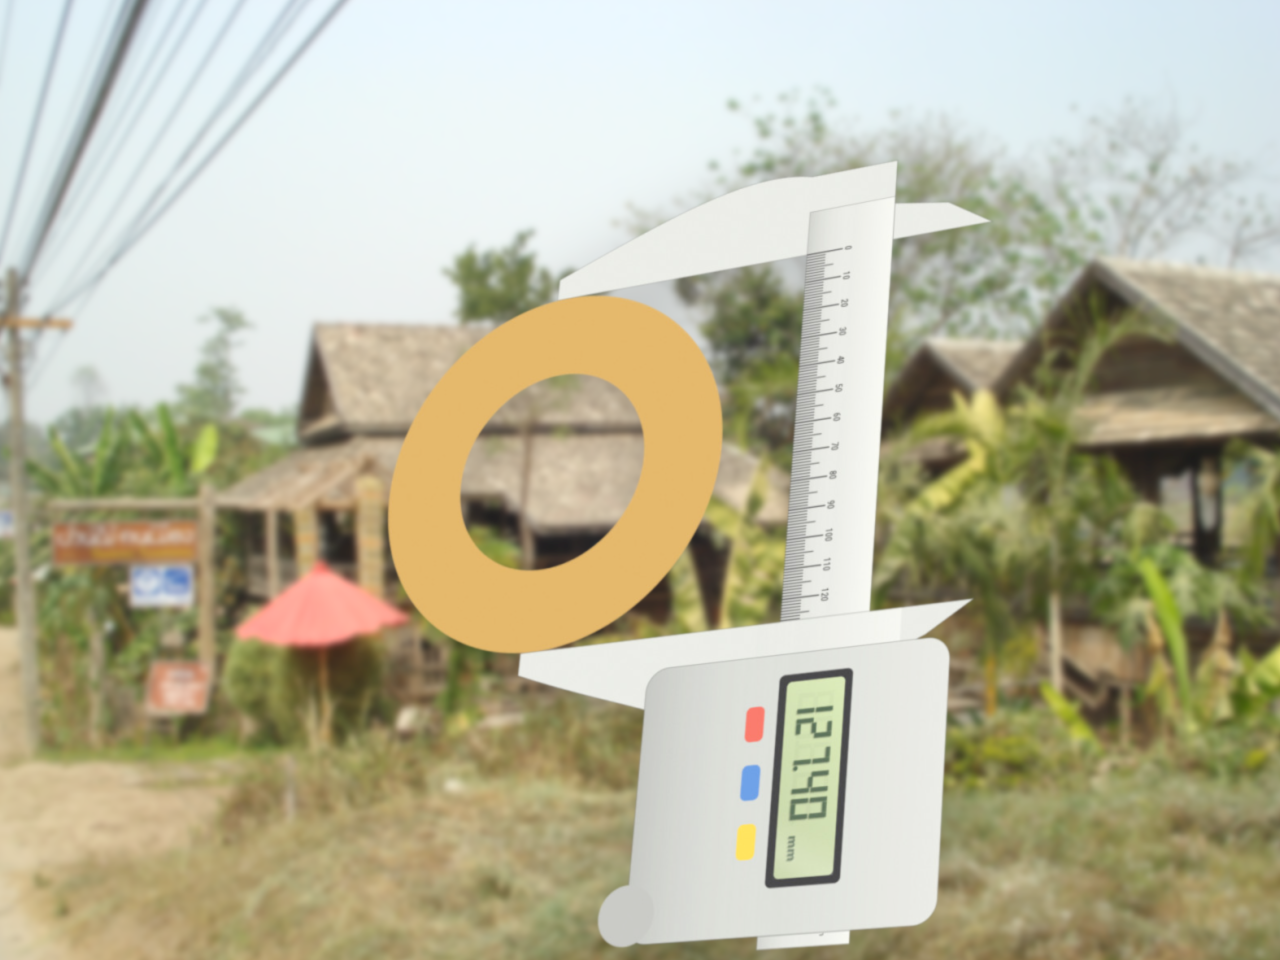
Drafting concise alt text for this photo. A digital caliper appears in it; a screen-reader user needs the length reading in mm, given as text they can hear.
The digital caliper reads 127.40 mm
